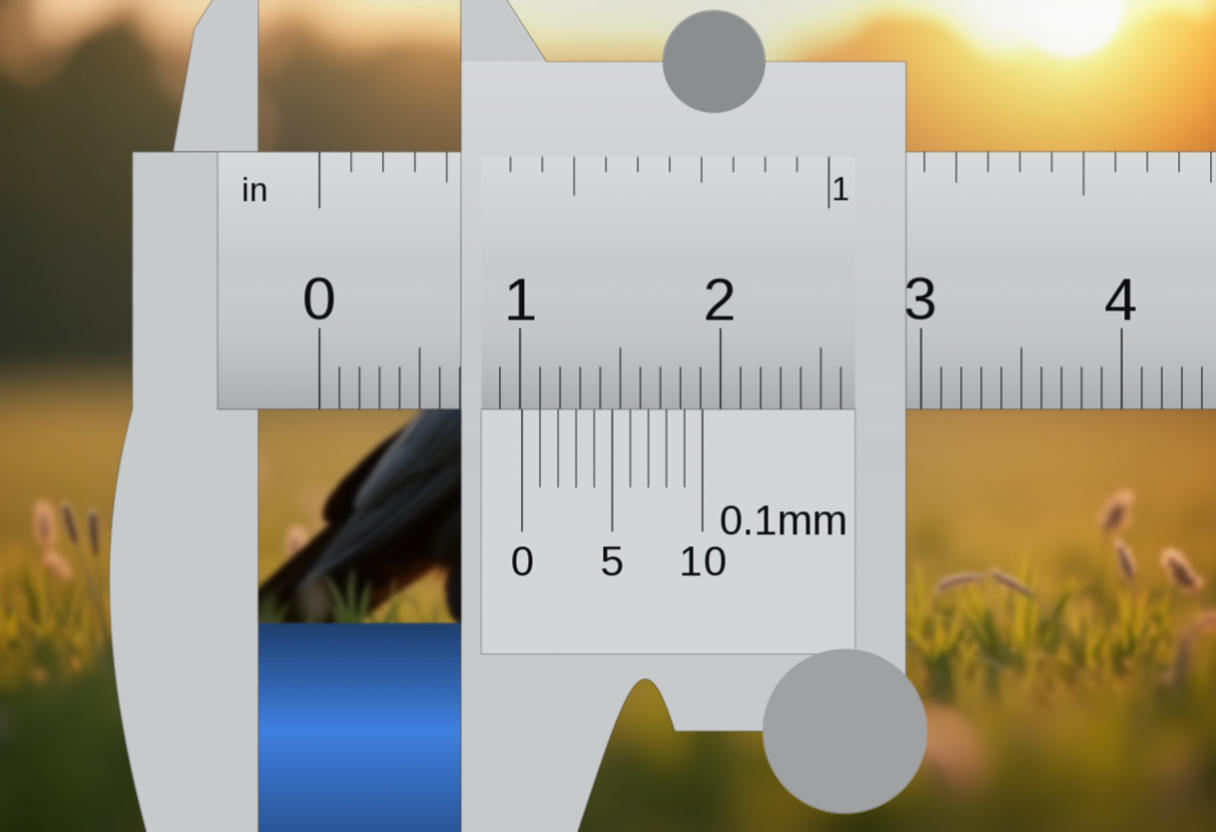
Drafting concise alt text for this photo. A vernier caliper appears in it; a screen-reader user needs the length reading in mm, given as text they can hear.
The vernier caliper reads 10.1 mm
